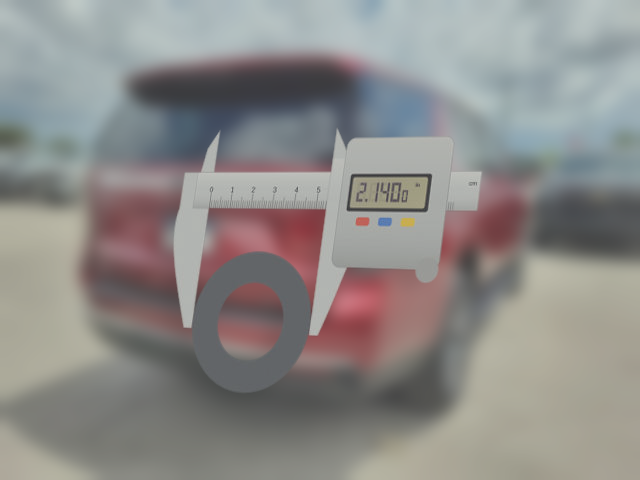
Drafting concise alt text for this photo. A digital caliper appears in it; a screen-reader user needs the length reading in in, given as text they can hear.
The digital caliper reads 2.1400 in
